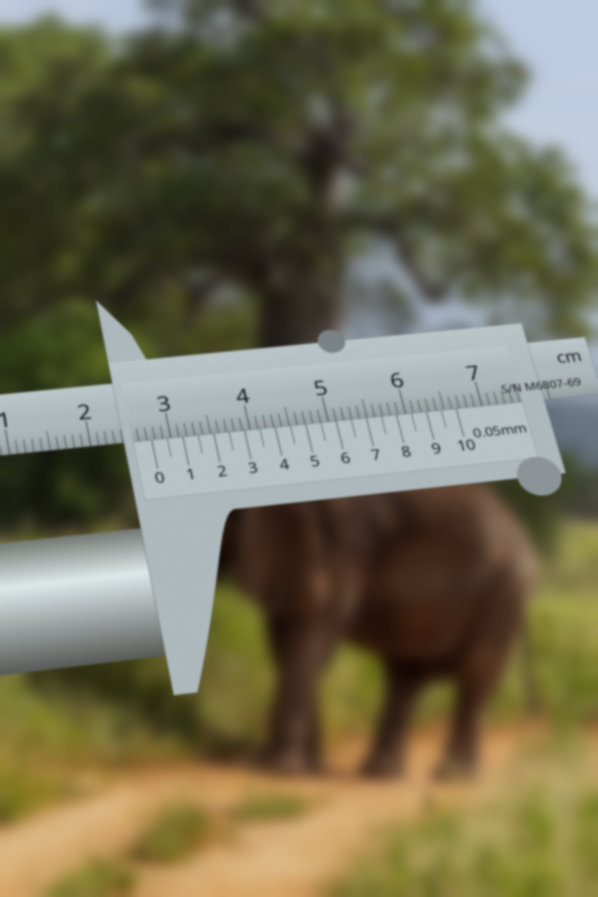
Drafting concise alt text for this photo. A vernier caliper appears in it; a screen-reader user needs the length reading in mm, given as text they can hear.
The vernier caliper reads 27.6 mm
